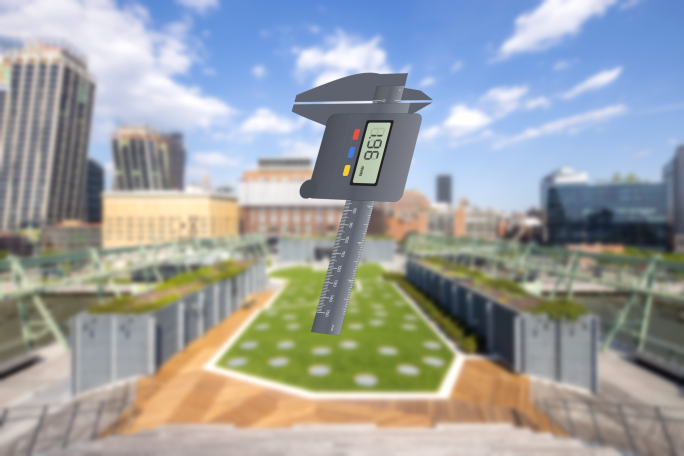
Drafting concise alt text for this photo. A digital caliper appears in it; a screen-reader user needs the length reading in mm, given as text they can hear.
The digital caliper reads 1.96 mm
